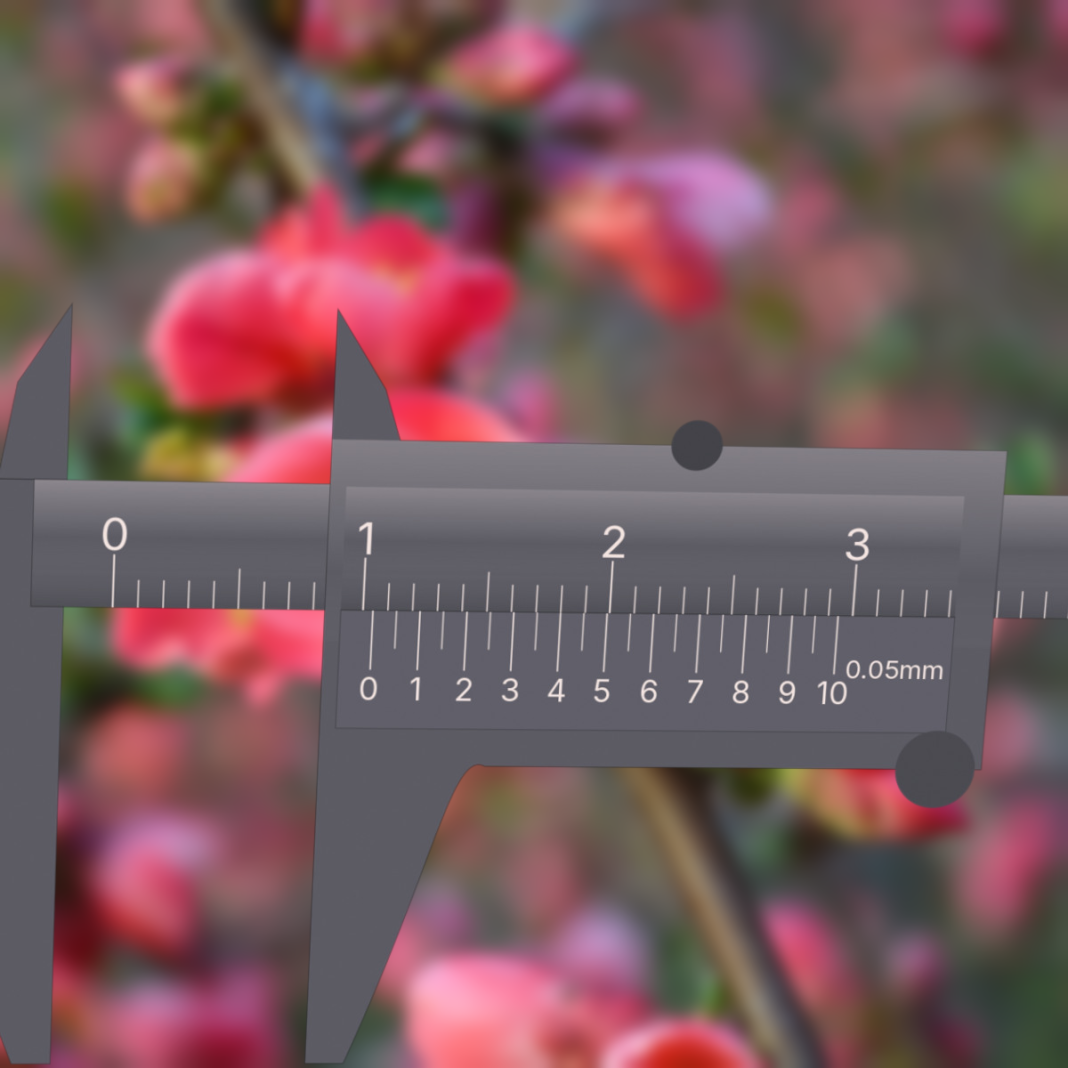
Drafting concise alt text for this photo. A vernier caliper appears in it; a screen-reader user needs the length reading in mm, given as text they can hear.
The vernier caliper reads 10.40 mm
